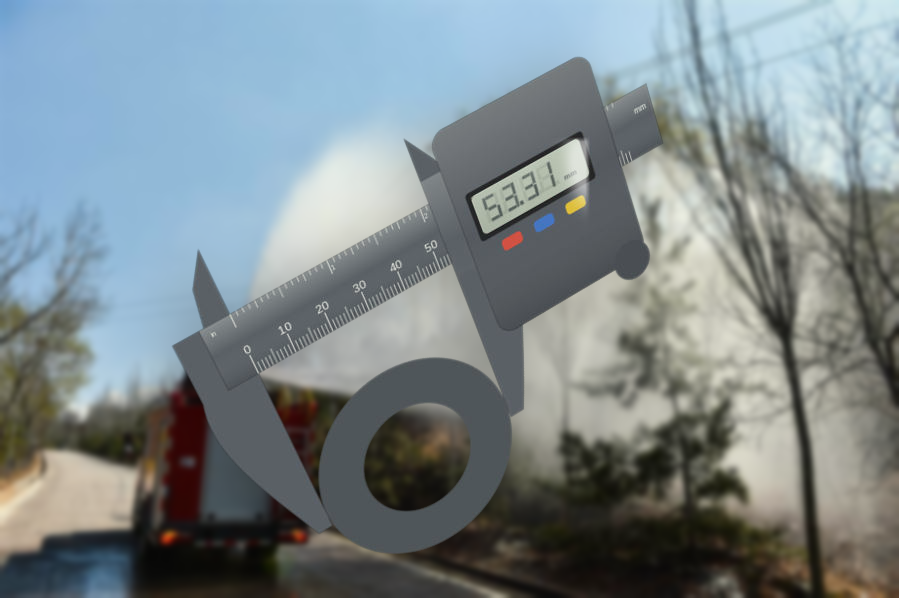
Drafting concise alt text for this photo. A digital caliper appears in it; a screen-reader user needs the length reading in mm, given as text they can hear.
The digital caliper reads 53.31 mm
